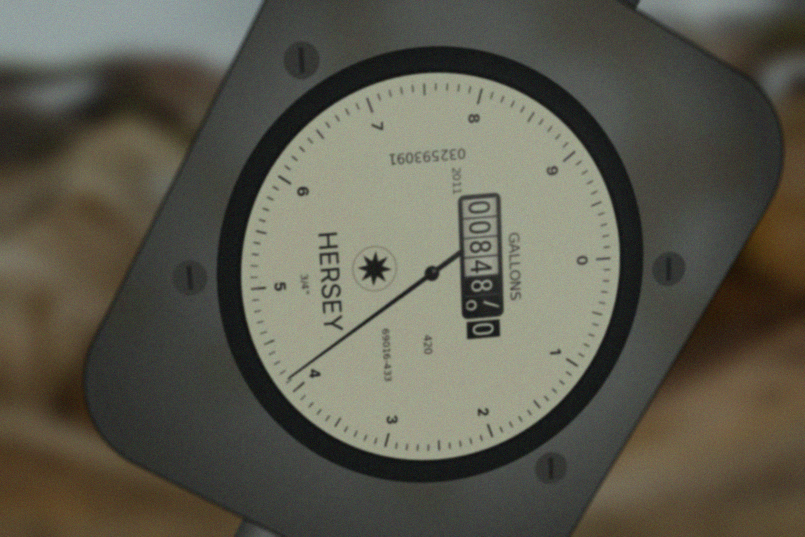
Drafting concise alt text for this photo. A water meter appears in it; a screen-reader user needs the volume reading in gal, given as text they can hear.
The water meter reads 84874.1 gal
